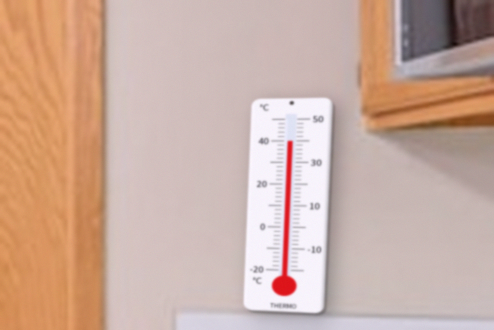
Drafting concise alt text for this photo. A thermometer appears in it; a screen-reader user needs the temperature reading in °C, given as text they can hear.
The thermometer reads 40 °C
